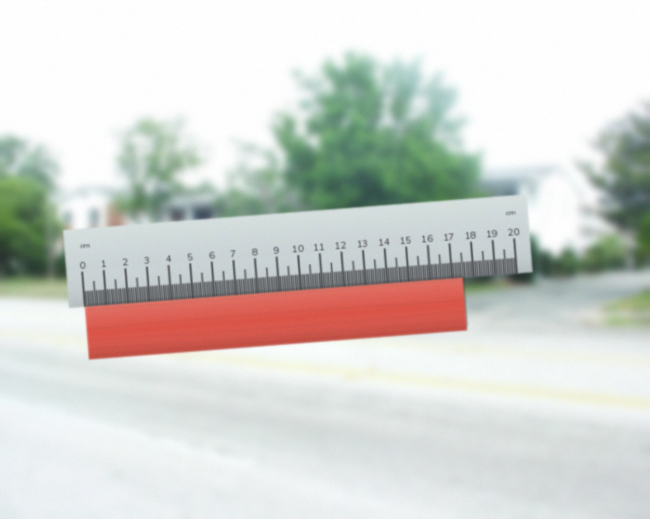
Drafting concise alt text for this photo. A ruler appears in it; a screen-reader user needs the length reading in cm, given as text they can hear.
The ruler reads 17.5 cm
